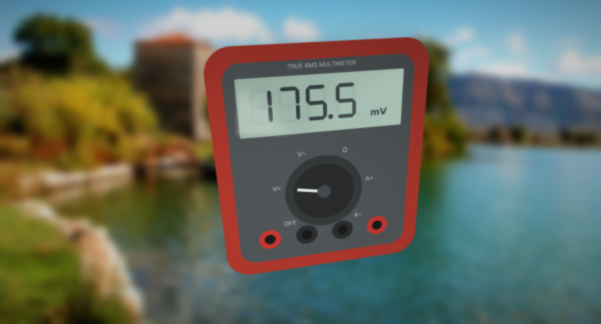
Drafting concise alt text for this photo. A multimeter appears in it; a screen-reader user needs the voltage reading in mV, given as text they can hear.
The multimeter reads 175.5 mV
